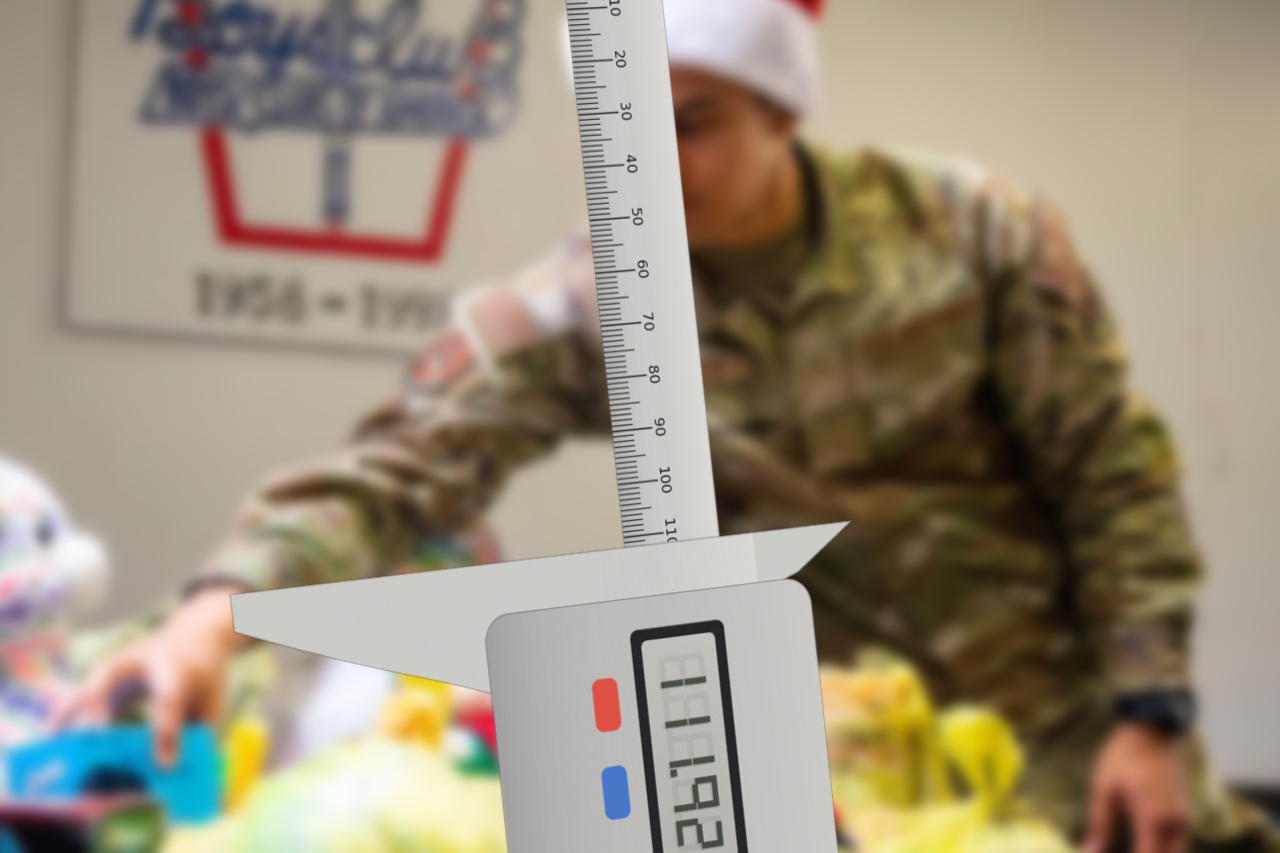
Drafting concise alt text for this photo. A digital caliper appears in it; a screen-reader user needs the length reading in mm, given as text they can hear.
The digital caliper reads 111.92 mm
